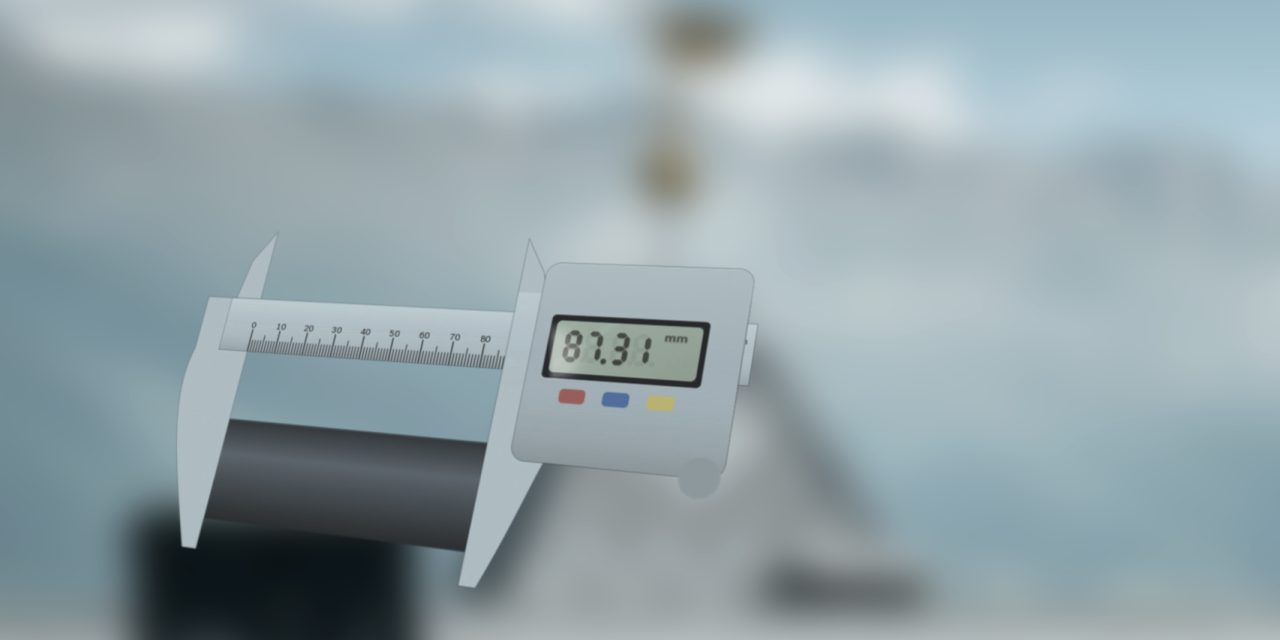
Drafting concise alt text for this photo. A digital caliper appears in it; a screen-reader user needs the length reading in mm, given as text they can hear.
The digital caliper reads 87.31 mm
